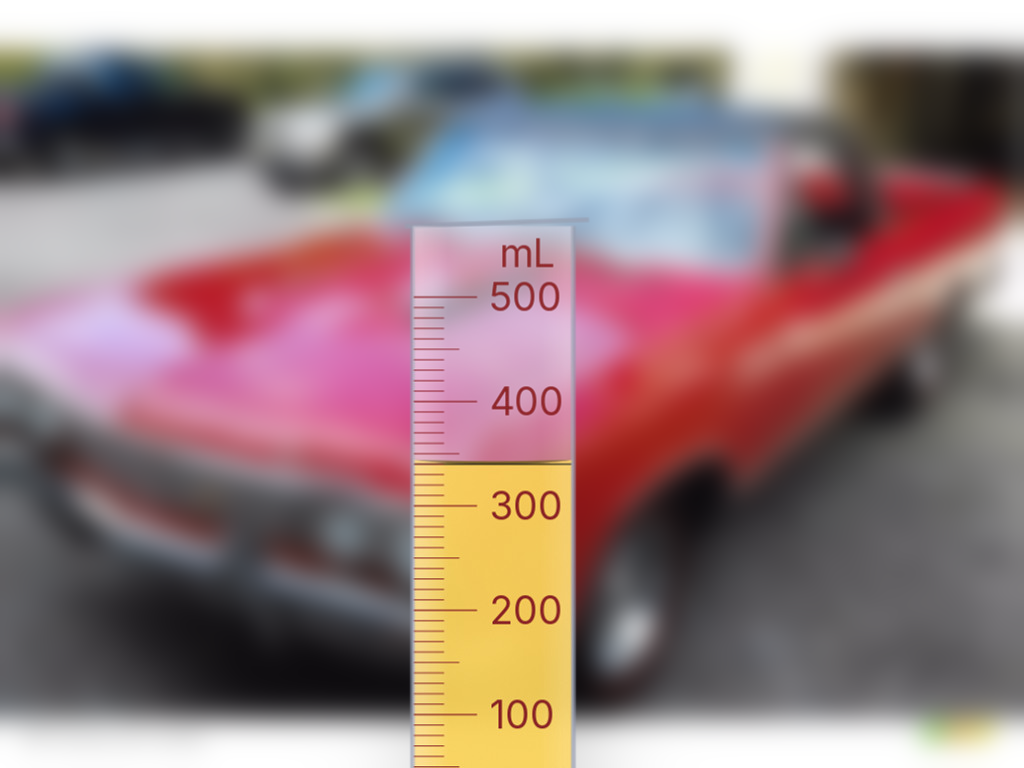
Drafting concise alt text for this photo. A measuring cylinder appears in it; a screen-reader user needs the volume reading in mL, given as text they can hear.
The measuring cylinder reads 340 mL
